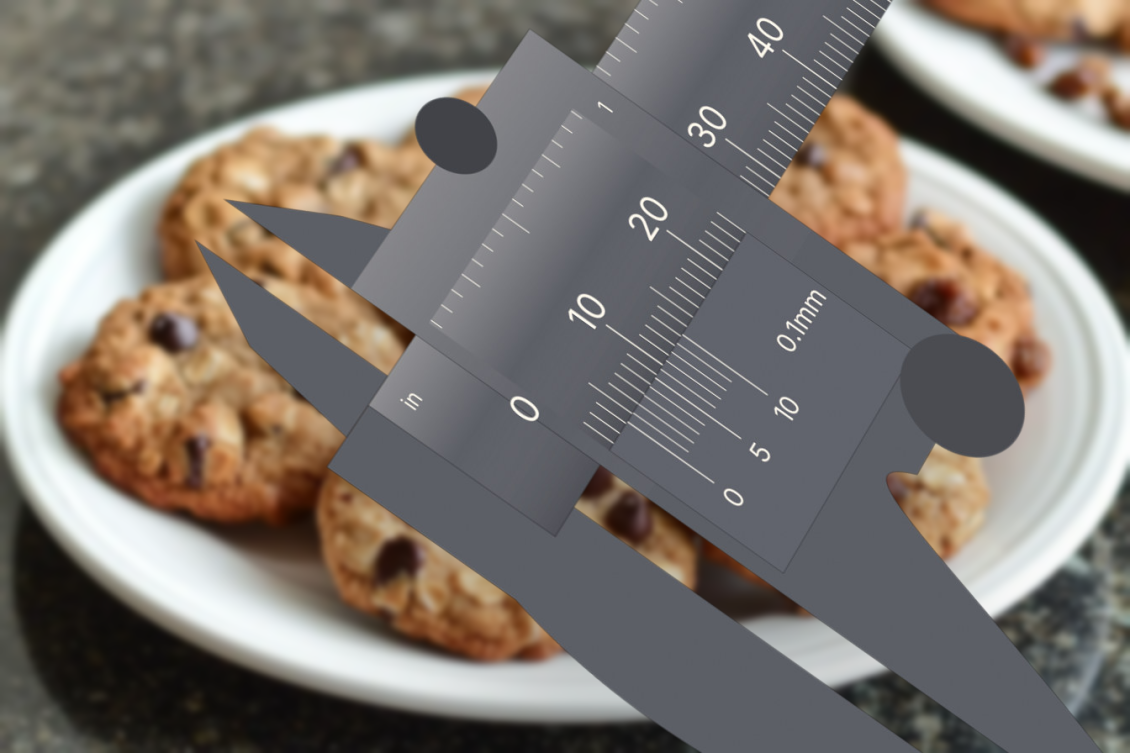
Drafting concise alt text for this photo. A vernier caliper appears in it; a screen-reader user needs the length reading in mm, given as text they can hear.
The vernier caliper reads 4.2 mm
